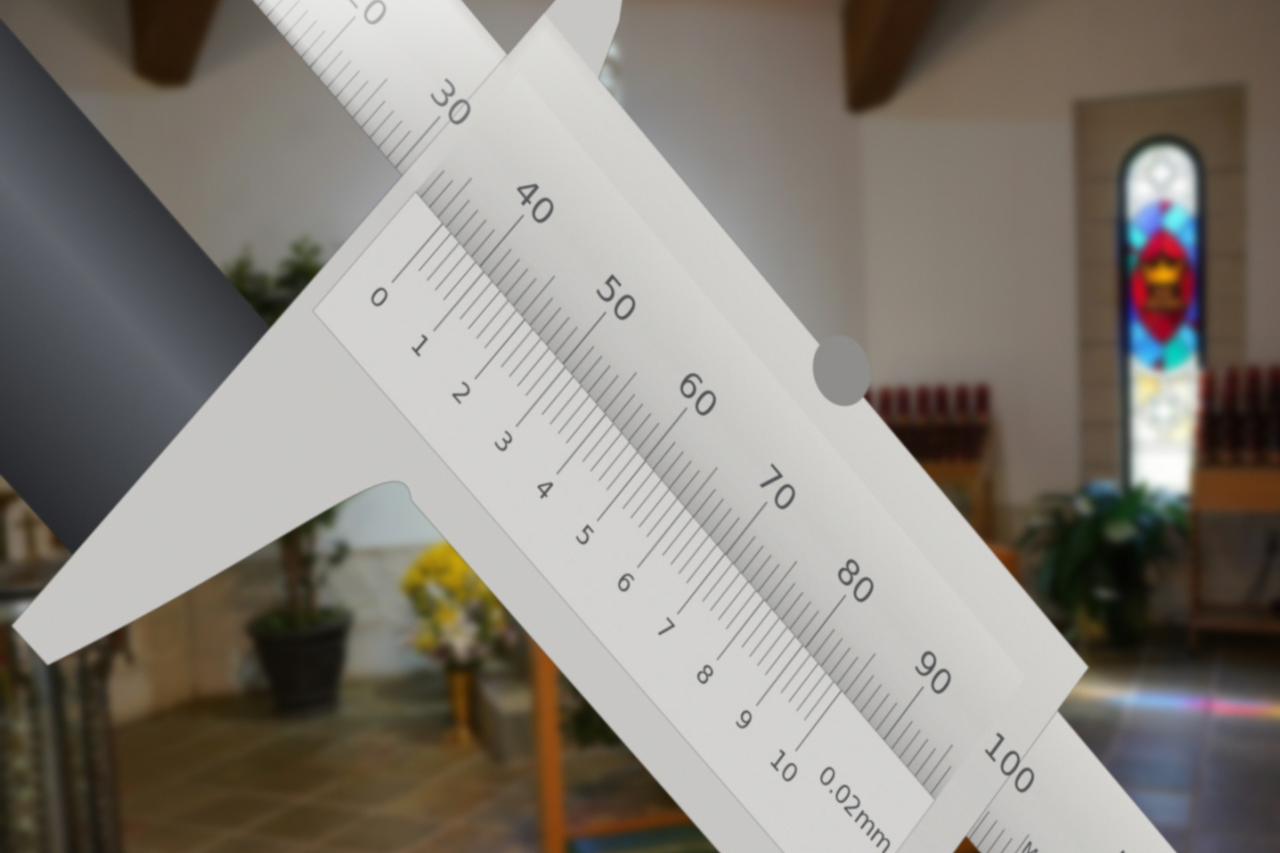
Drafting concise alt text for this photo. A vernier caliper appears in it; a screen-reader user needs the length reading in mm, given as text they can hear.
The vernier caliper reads 35.6 mm
